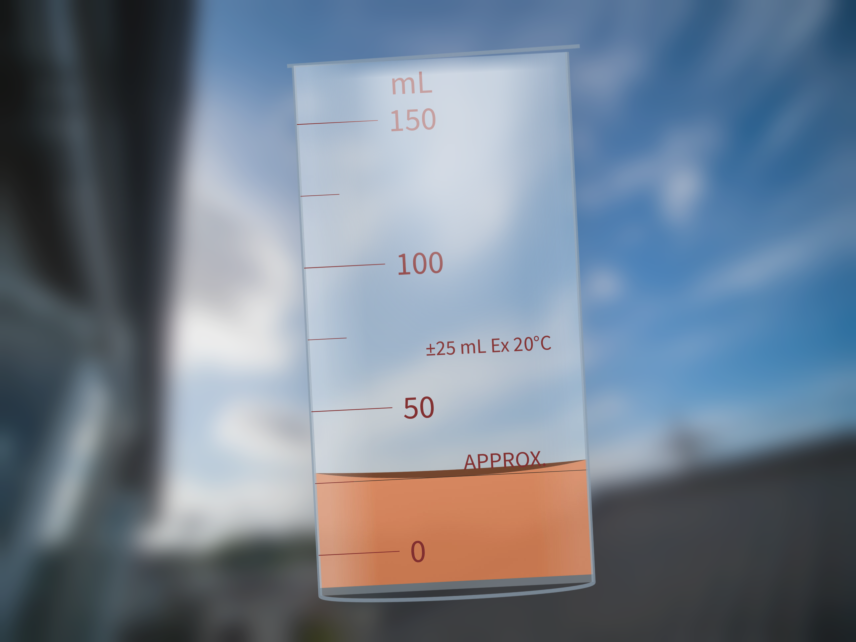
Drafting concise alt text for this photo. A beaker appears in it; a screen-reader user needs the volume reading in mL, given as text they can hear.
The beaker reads 25 mL
